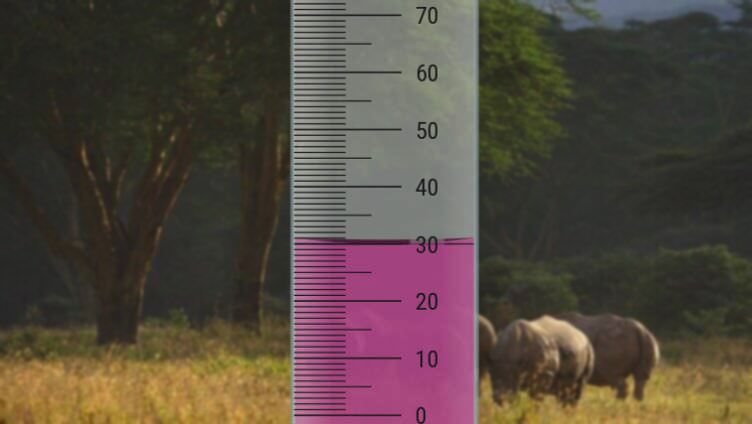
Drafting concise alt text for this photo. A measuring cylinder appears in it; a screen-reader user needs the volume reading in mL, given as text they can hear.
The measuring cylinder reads 30 mL
